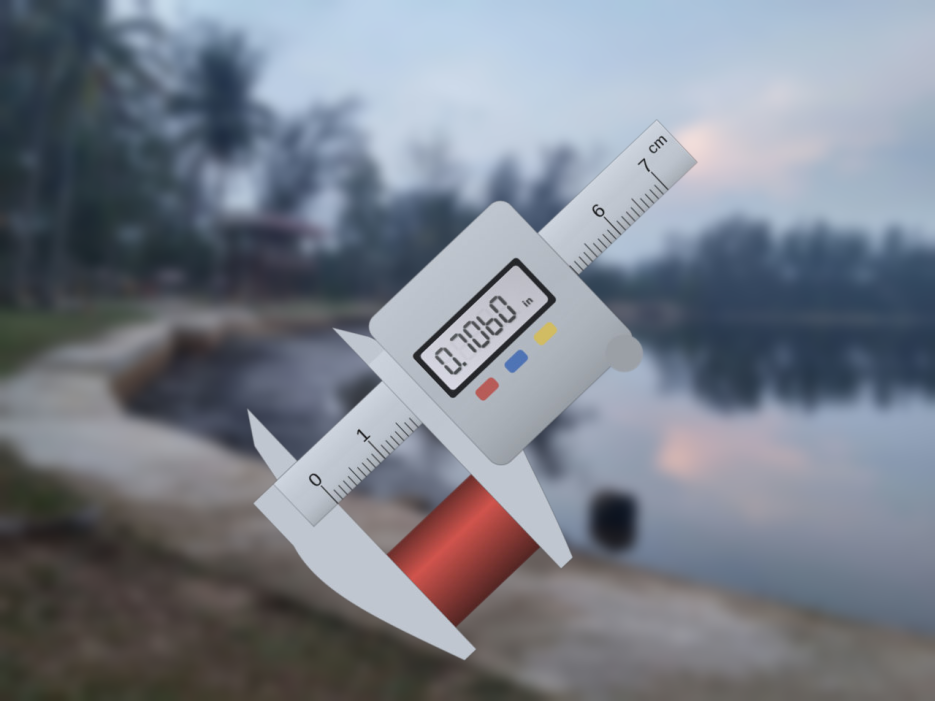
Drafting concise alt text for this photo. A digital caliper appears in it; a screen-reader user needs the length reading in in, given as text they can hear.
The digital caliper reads 0.7060 in
